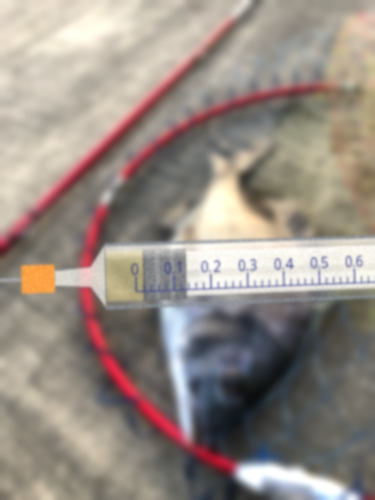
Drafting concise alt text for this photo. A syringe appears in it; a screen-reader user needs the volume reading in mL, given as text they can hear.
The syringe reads 0.02 mL
